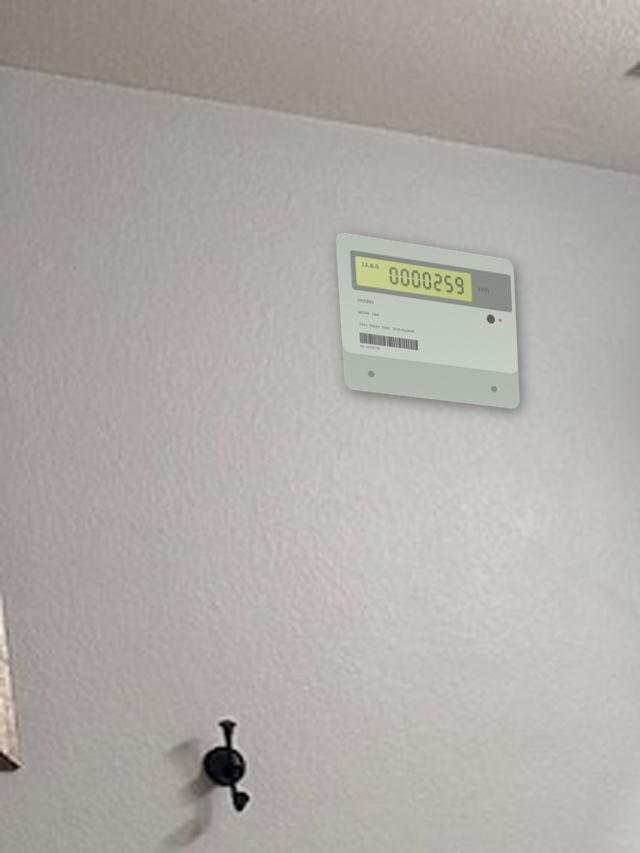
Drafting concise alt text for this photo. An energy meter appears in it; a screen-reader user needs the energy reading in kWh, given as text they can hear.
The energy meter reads 259 kWh
